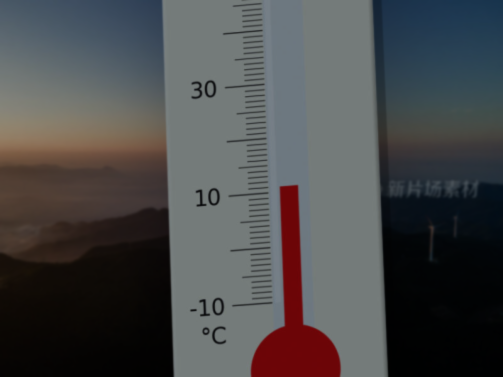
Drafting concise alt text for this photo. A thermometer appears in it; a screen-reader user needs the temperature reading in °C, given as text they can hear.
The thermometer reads 11 °C
